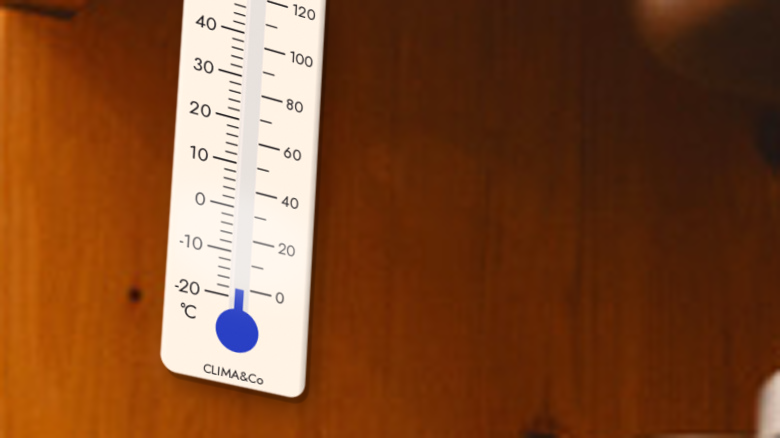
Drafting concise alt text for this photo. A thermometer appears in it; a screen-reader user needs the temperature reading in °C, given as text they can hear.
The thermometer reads -18 °C
